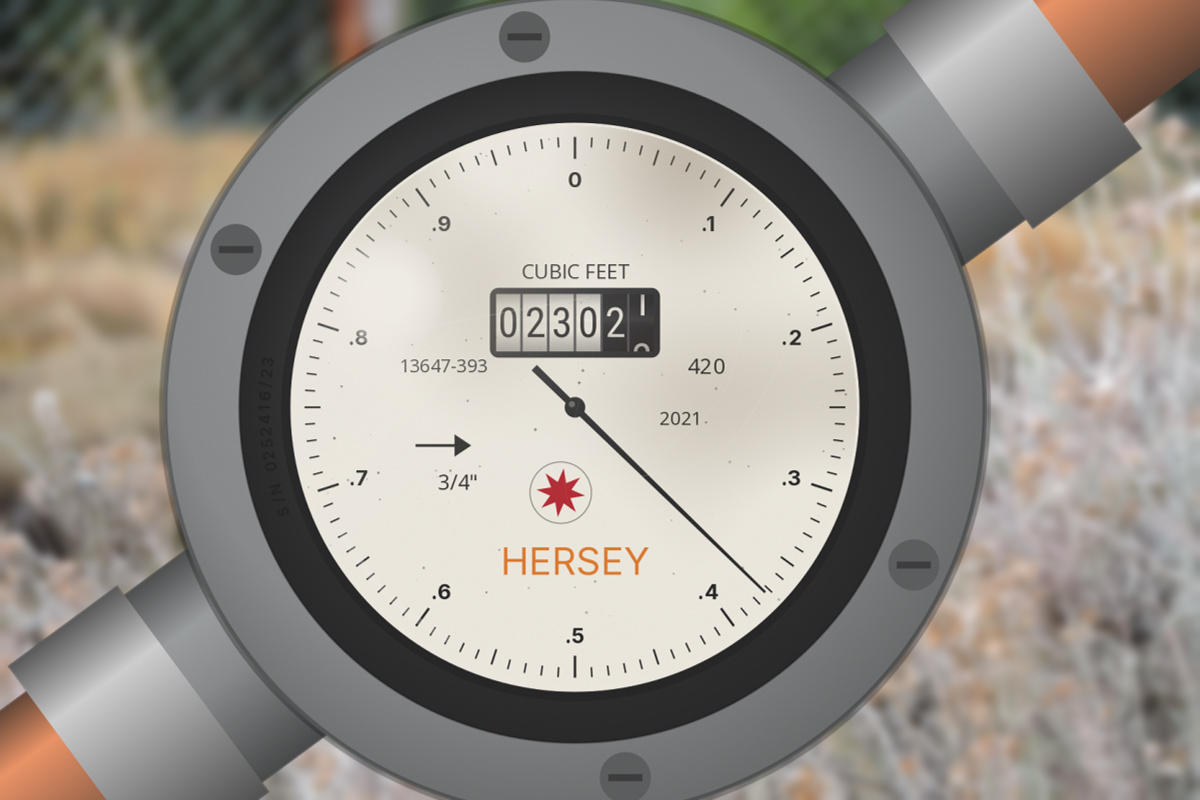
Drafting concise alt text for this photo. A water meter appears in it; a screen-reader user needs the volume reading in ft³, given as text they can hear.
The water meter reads 23021.37 ft³
